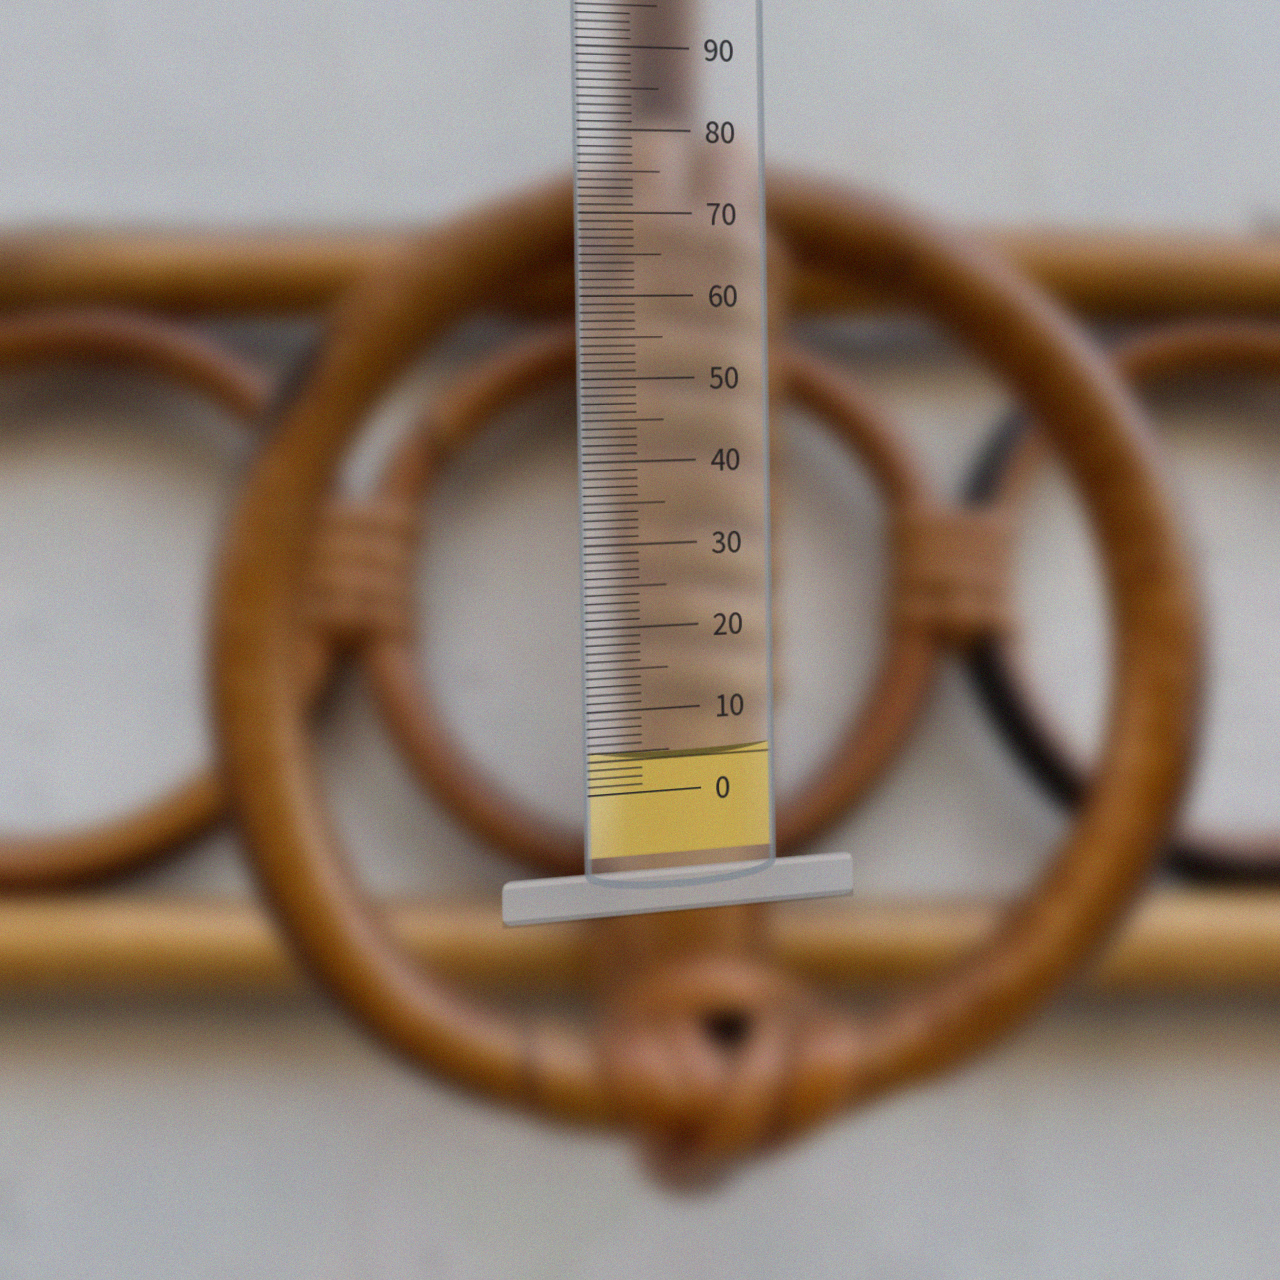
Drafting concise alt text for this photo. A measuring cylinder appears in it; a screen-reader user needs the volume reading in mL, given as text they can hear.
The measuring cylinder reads 4 mL
